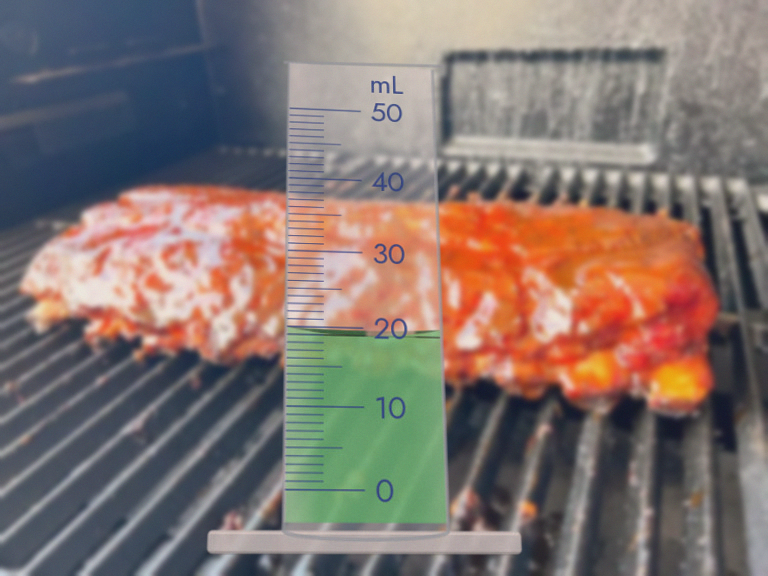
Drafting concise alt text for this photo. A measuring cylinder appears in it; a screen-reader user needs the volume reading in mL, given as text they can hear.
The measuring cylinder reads 19 mL
